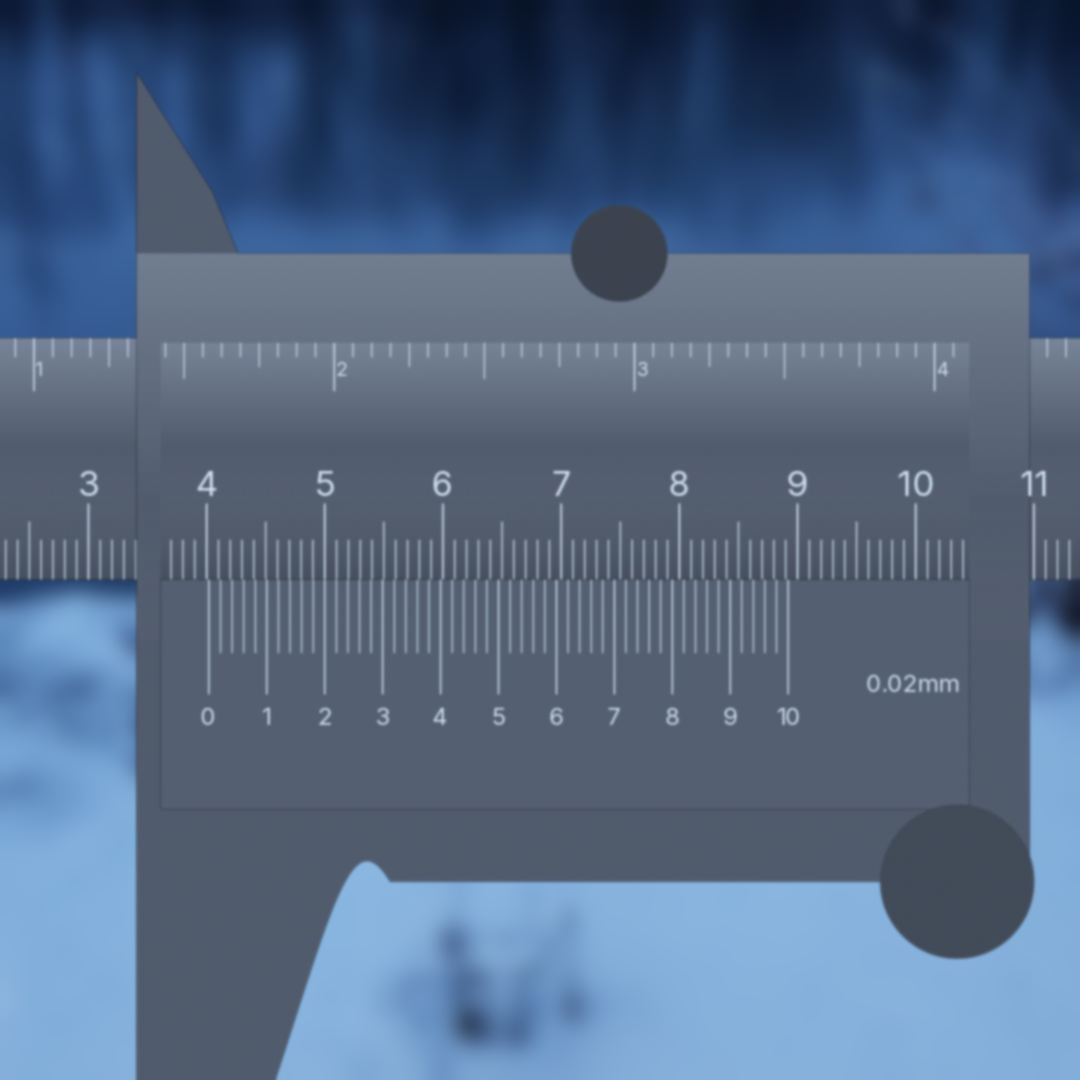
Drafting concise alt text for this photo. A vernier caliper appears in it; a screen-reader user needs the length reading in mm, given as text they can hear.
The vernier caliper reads 40.2 mm
